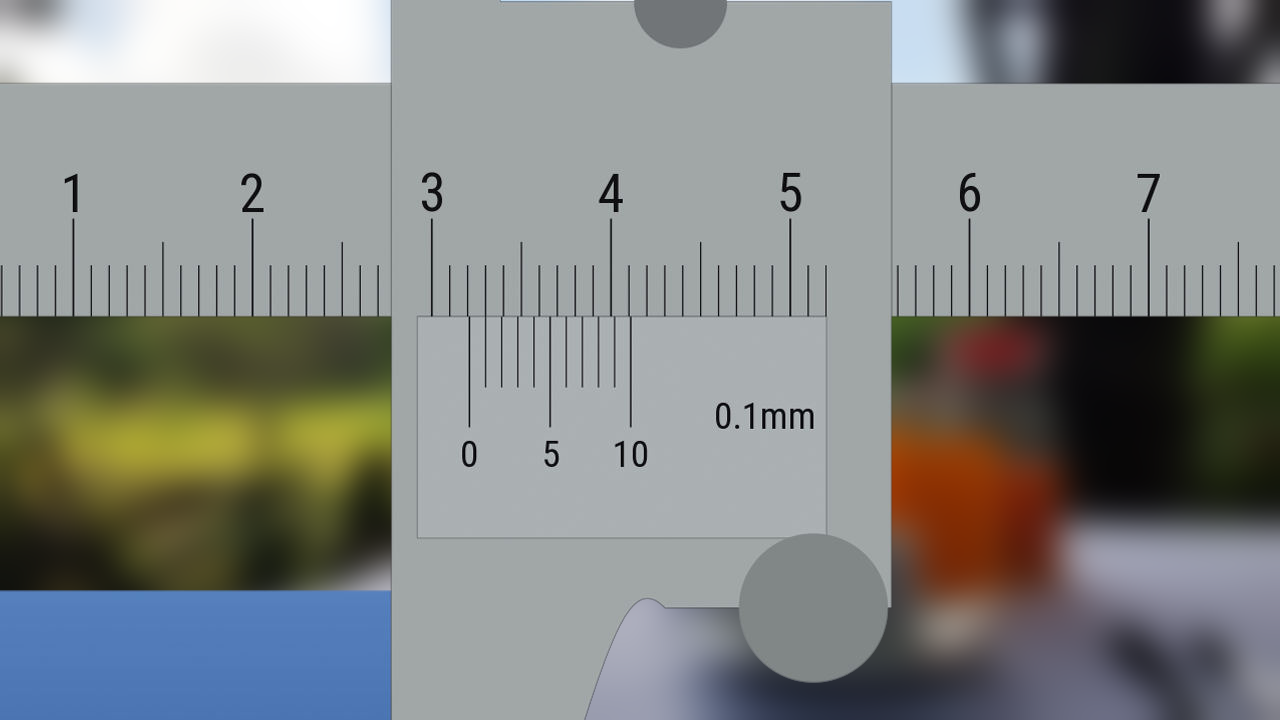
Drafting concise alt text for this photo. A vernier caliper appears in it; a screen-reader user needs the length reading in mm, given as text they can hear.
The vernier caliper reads 32.1 mm
